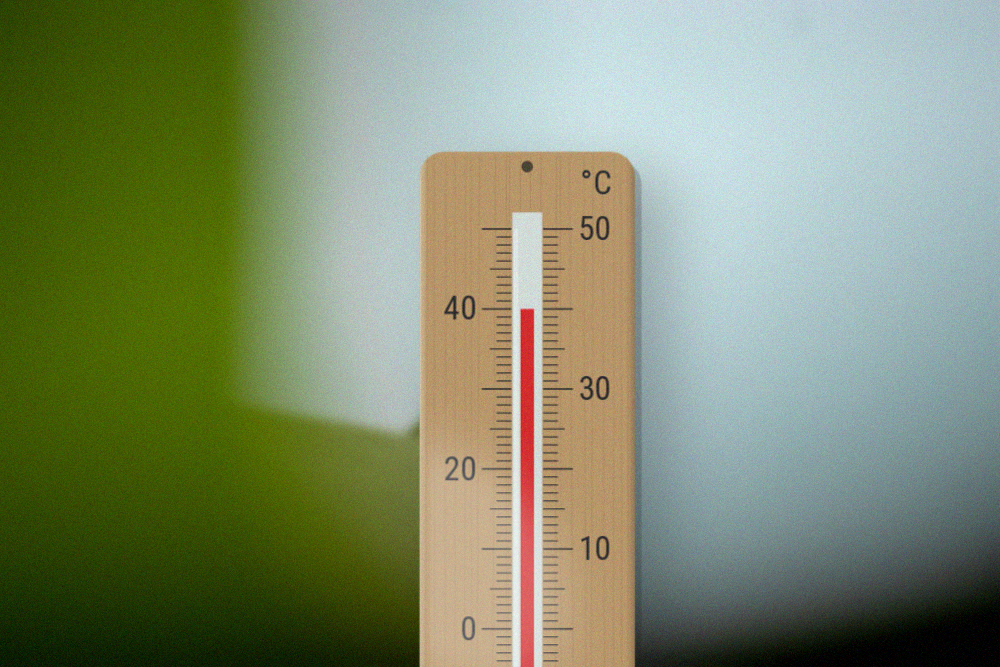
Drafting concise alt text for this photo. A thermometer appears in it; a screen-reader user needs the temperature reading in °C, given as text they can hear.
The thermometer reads 40 °C
